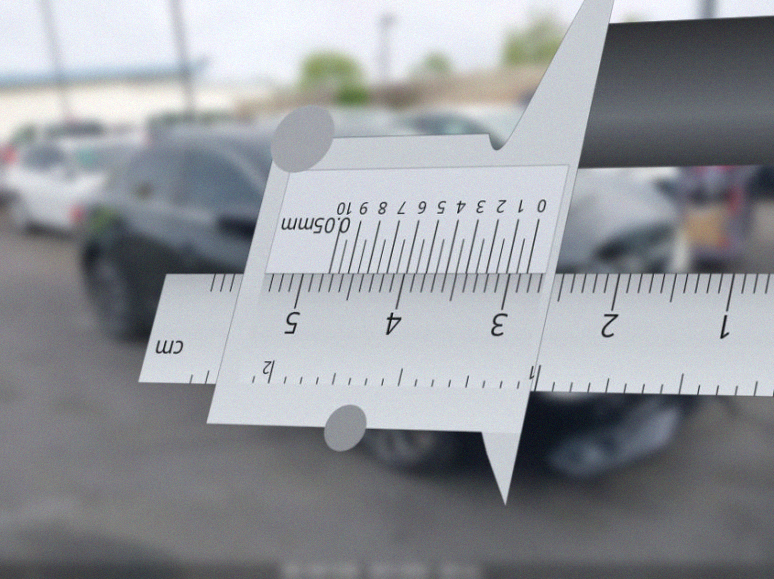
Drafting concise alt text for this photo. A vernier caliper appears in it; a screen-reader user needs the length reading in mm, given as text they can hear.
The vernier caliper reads 28.4 mm
